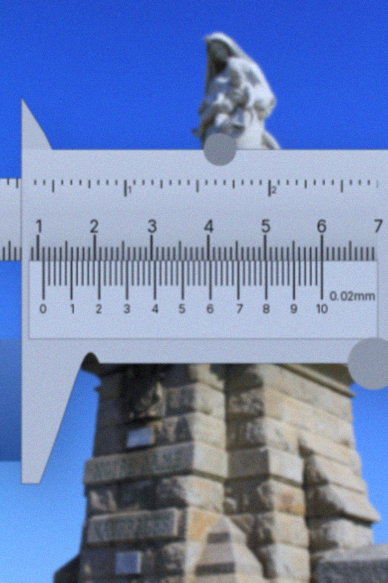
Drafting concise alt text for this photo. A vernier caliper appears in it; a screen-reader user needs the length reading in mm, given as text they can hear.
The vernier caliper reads 11.0 mm
